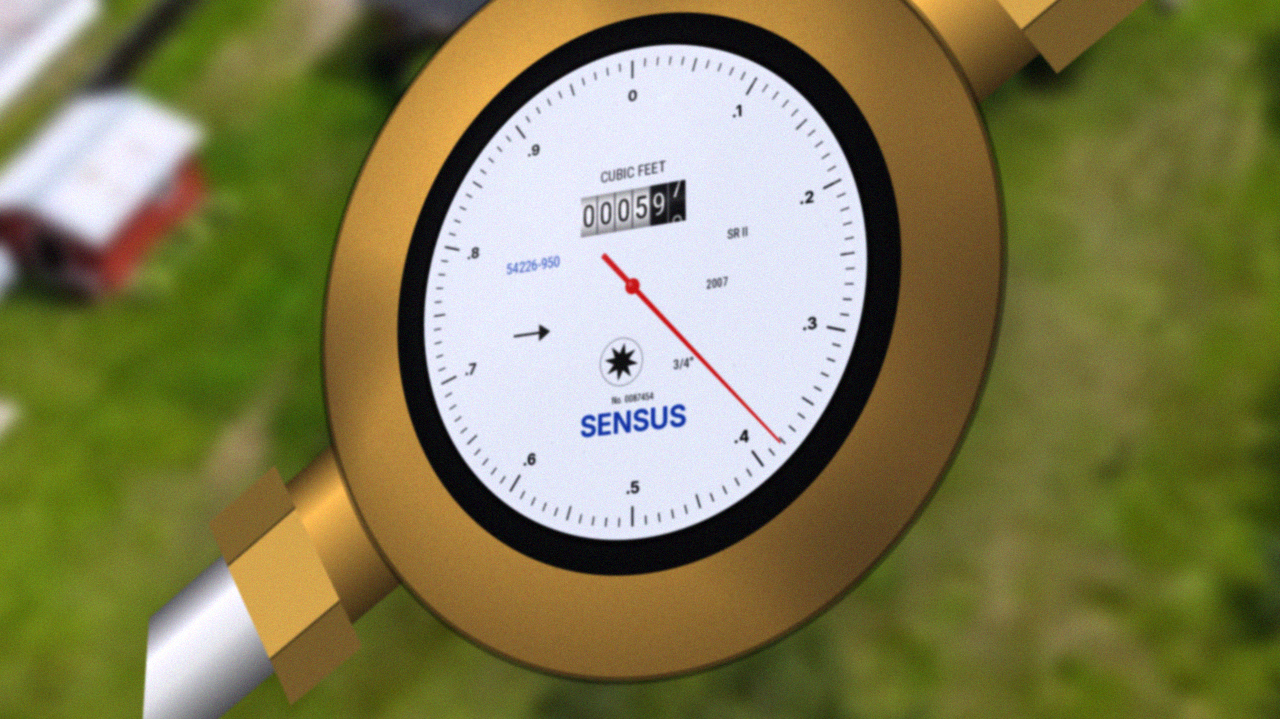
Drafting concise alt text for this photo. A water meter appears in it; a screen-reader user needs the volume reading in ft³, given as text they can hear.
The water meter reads 597.38 ft³
